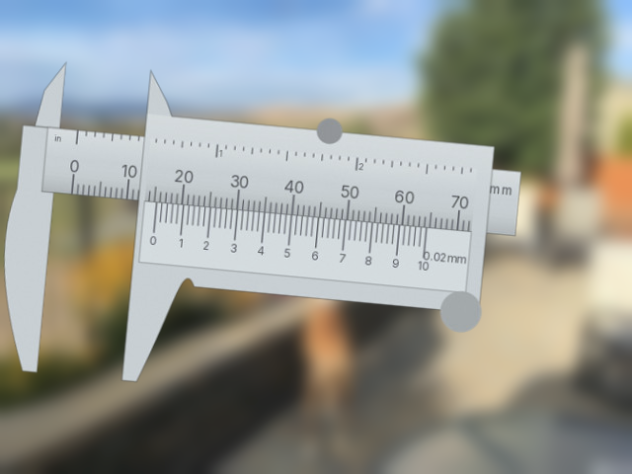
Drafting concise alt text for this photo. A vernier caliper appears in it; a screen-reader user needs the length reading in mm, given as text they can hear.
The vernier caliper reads 15.4 mm
